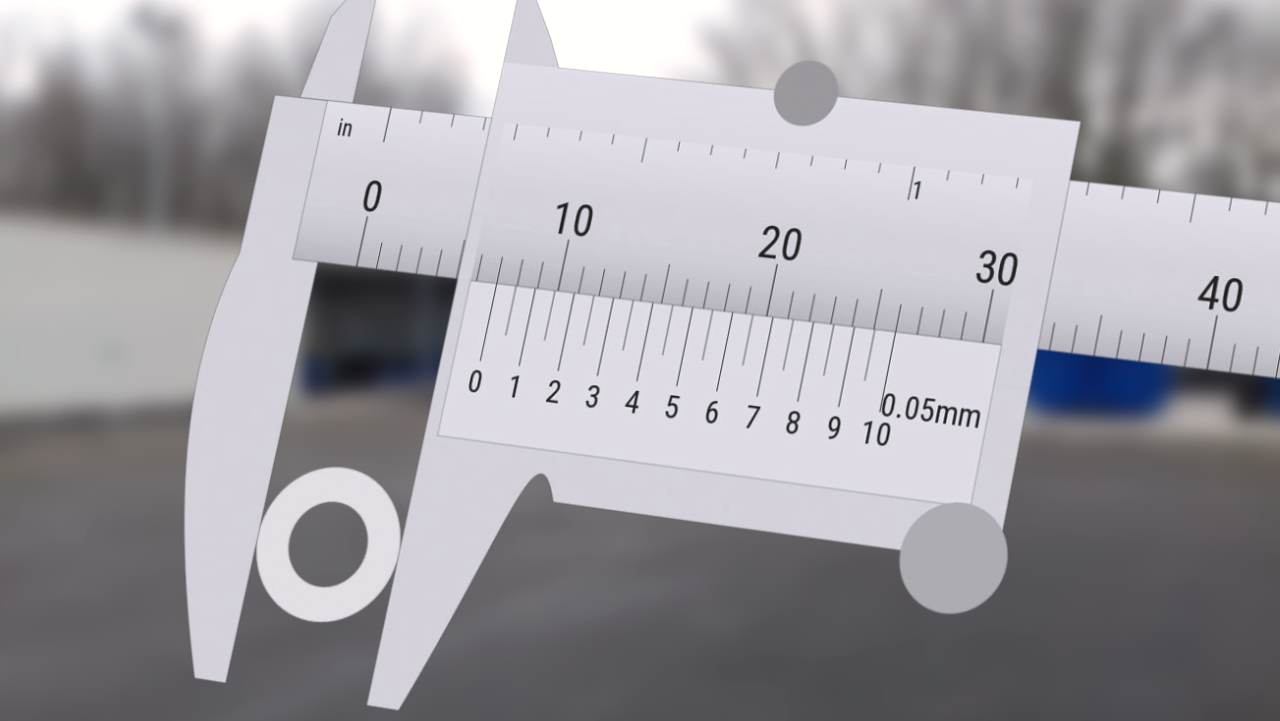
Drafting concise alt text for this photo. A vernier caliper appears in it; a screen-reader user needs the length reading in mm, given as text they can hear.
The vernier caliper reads 7.0 mm
